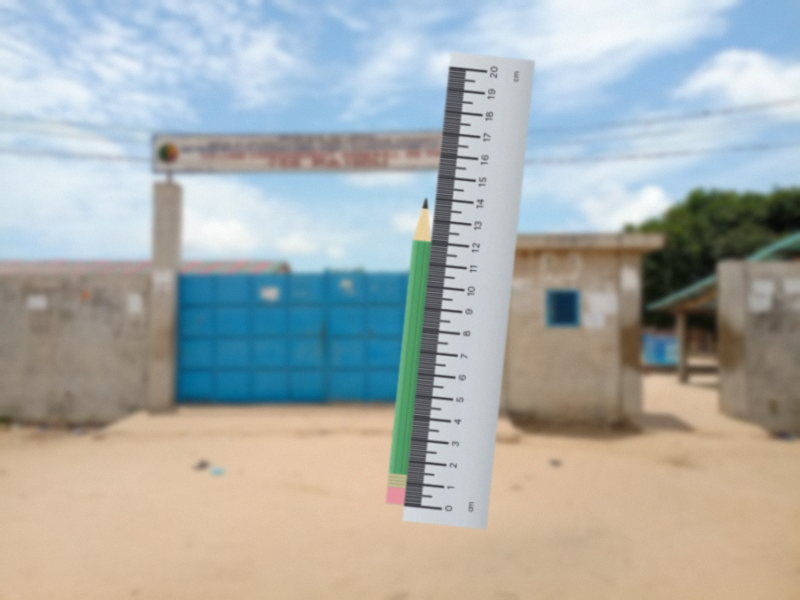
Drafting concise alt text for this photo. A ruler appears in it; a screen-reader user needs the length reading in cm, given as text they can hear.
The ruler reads 14 cm
